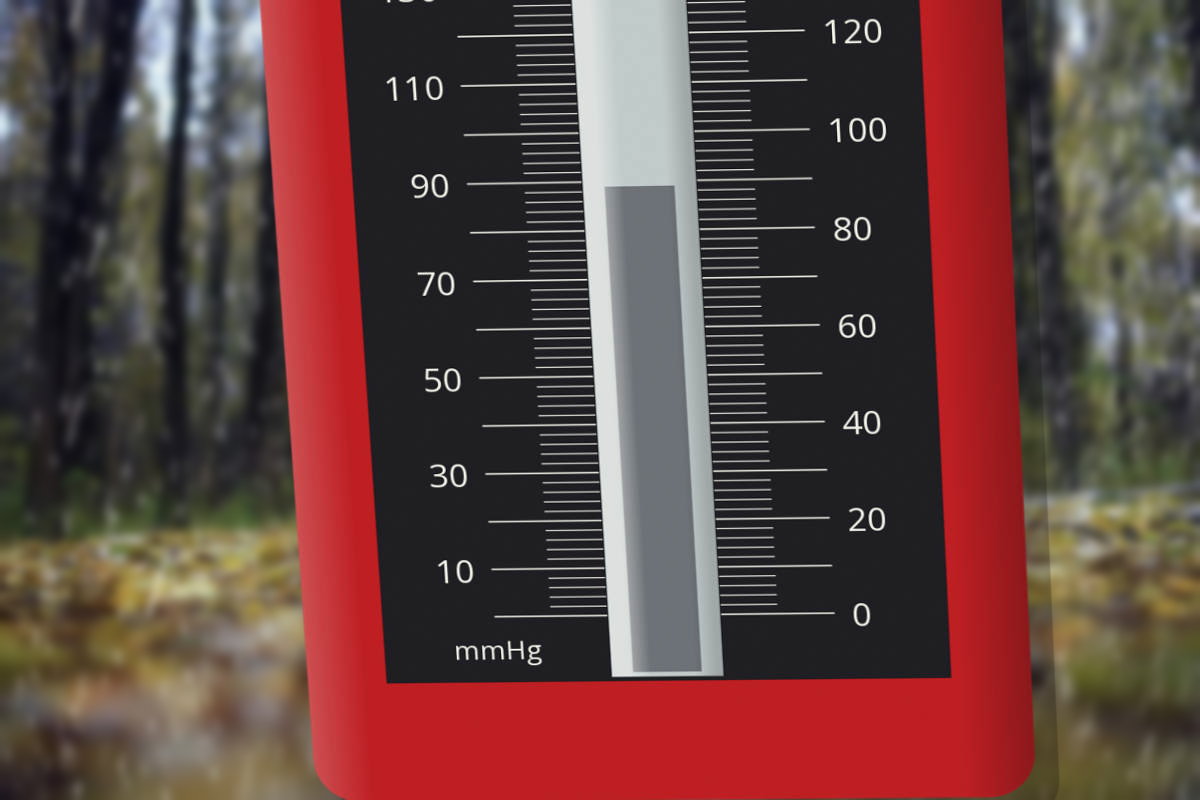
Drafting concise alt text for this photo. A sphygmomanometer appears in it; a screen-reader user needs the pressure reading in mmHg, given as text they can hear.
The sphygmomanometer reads 89 mmHg
